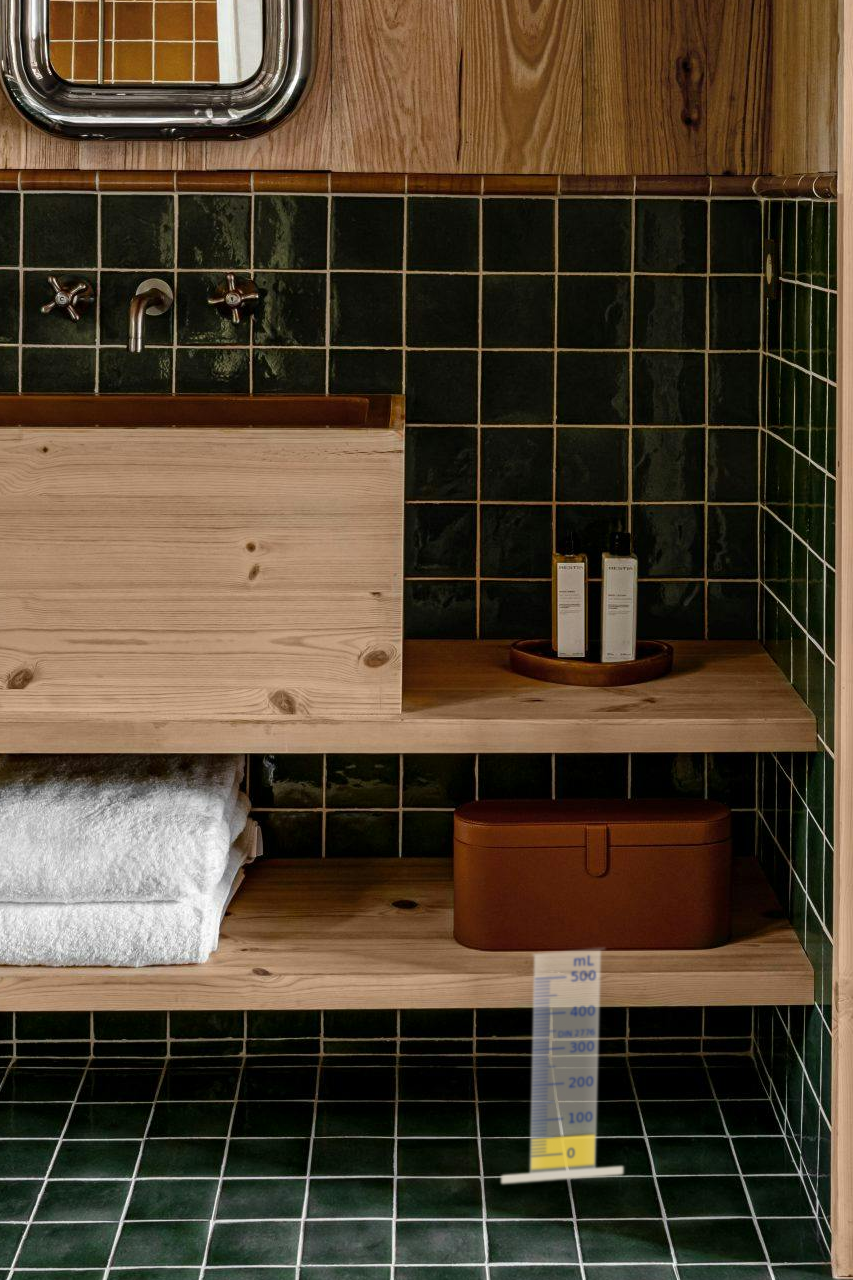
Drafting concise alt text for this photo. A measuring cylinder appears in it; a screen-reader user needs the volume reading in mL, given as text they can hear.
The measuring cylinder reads 50 mL
